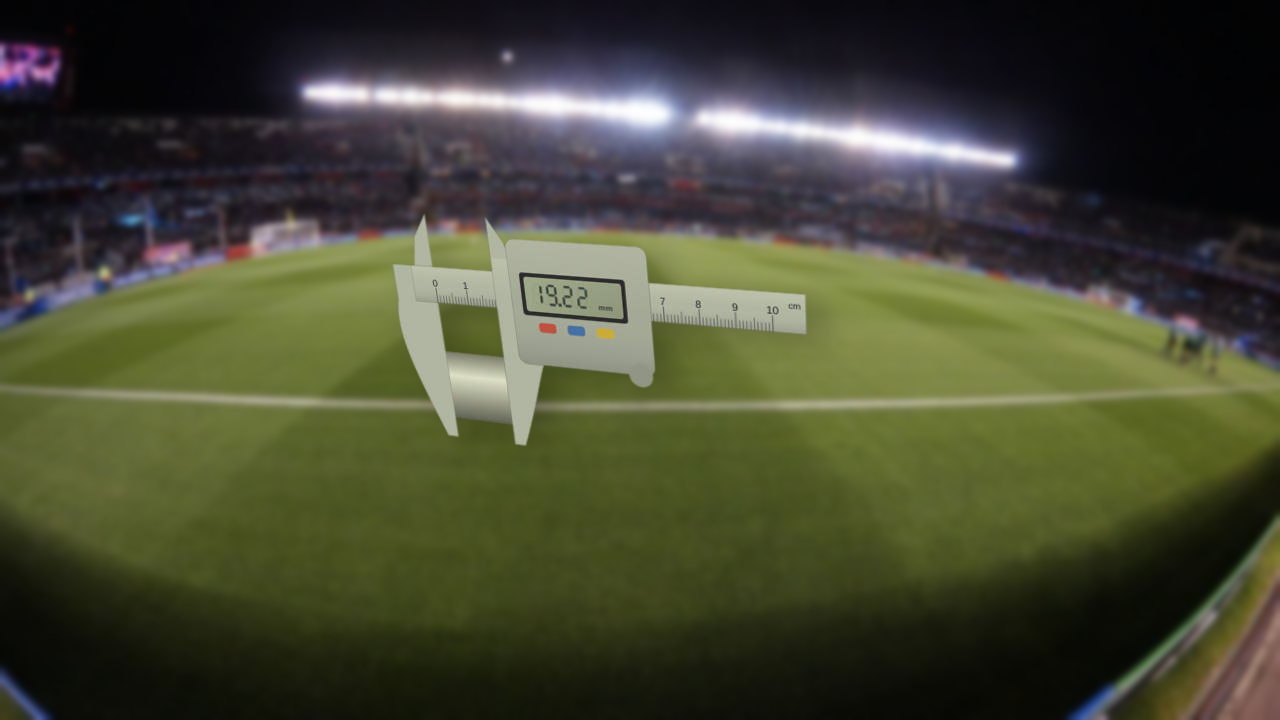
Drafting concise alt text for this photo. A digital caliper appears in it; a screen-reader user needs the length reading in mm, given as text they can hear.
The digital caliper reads 19.22 mm
